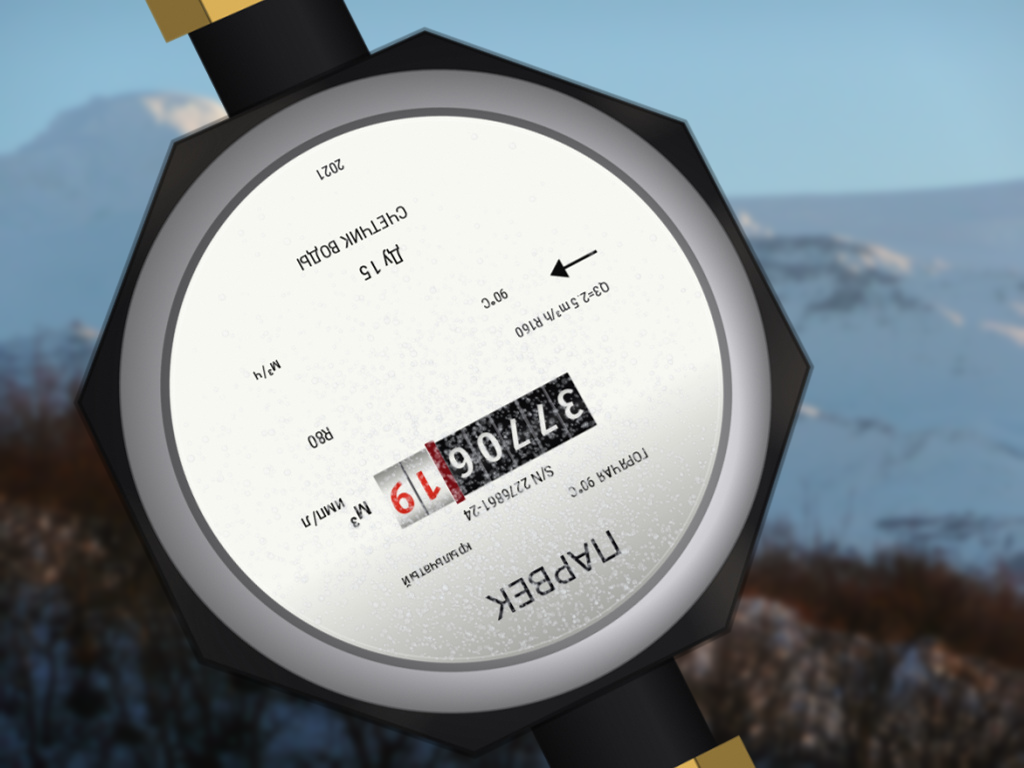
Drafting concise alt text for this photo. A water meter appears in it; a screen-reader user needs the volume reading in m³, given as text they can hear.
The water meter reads 37706.19 m³
